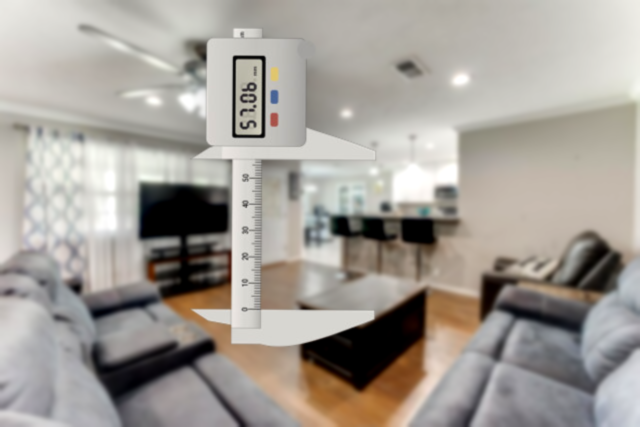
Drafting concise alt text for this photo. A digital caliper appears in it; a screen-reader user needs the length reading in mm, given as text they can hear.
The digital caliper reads 57.06 mm
